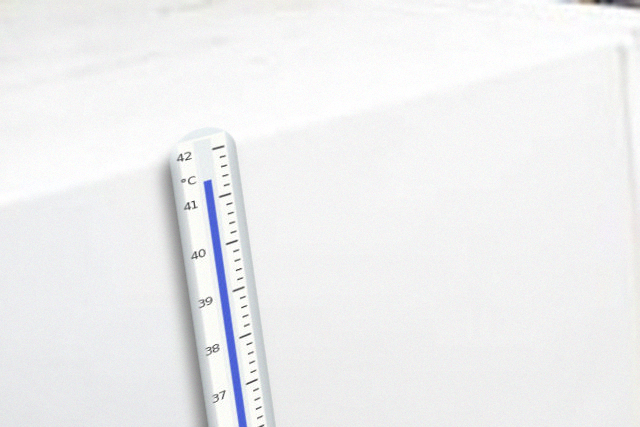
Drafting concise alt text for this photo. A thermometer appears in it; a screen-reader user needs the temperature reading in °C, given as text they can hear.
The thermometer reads 41.4 °C
